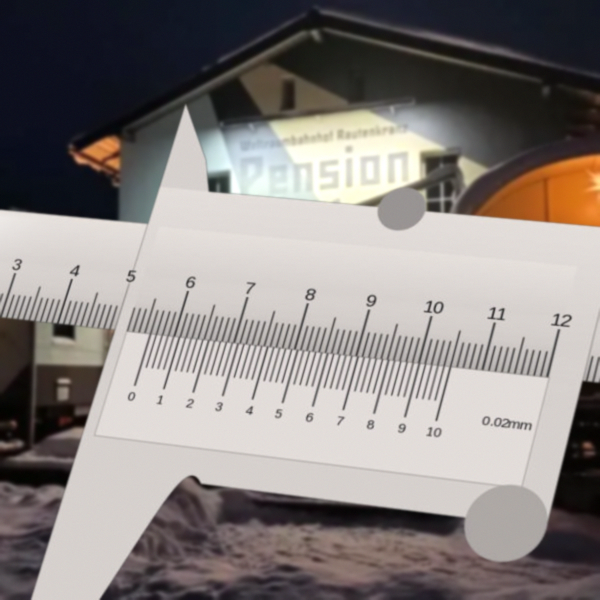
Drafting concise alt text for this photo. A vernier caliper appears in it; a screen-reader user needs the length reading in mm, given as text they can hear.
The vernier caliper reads 56.0 mm
